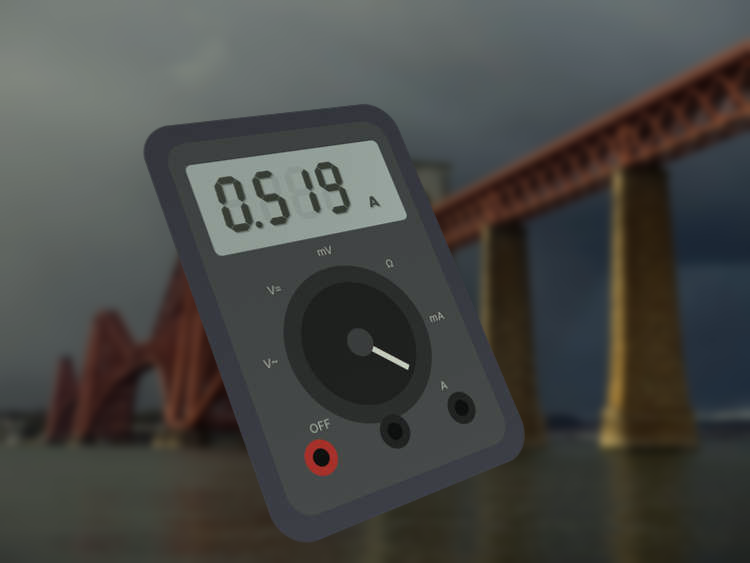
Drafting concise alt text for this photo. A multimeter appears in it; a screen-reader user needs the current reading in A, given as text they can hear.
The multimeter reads 0.519 A
